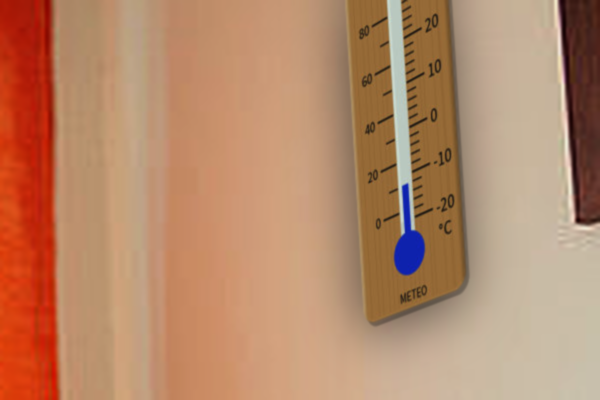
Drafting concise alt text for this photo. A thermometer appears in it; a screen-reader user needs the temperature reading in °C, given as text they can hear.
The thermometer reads -12 °C
